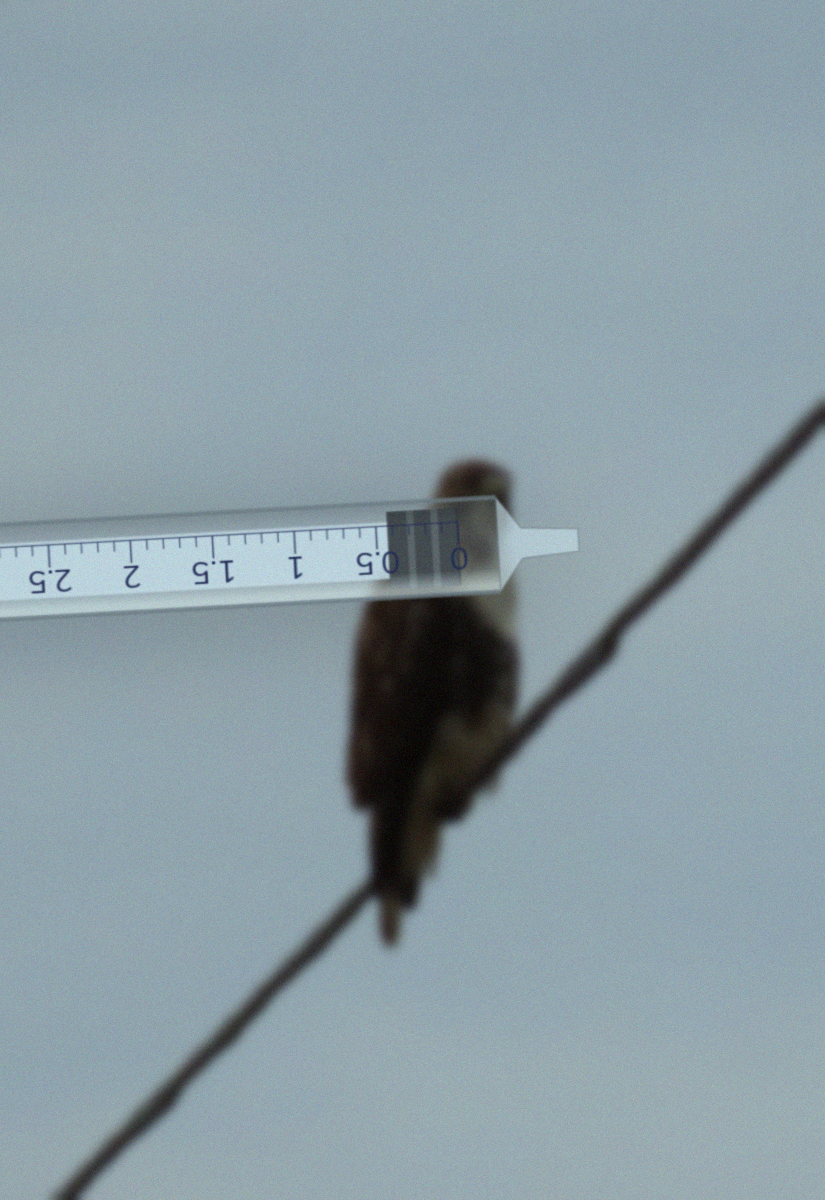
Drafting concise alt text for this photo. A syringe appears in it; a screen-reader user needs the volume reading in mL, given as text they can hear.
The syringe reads 0 mL
